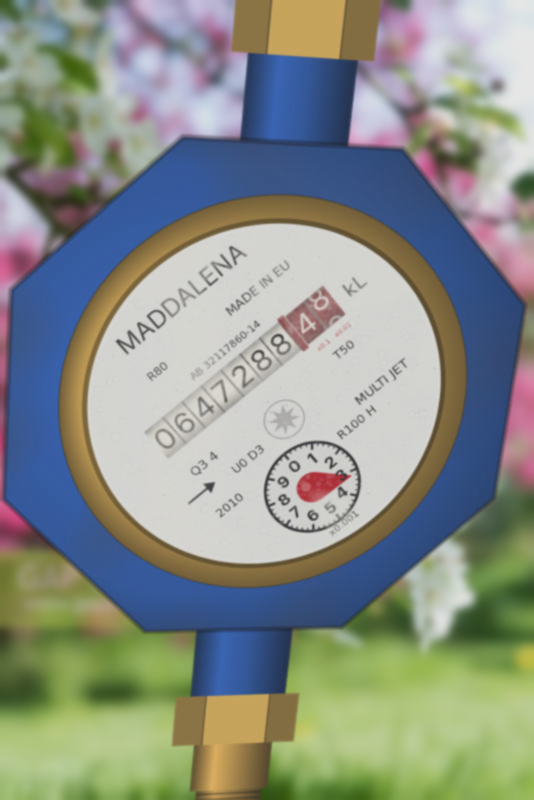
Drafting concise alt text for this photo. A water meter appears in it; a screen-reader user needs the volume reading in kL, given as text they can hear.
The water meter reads 647288.483 kL
